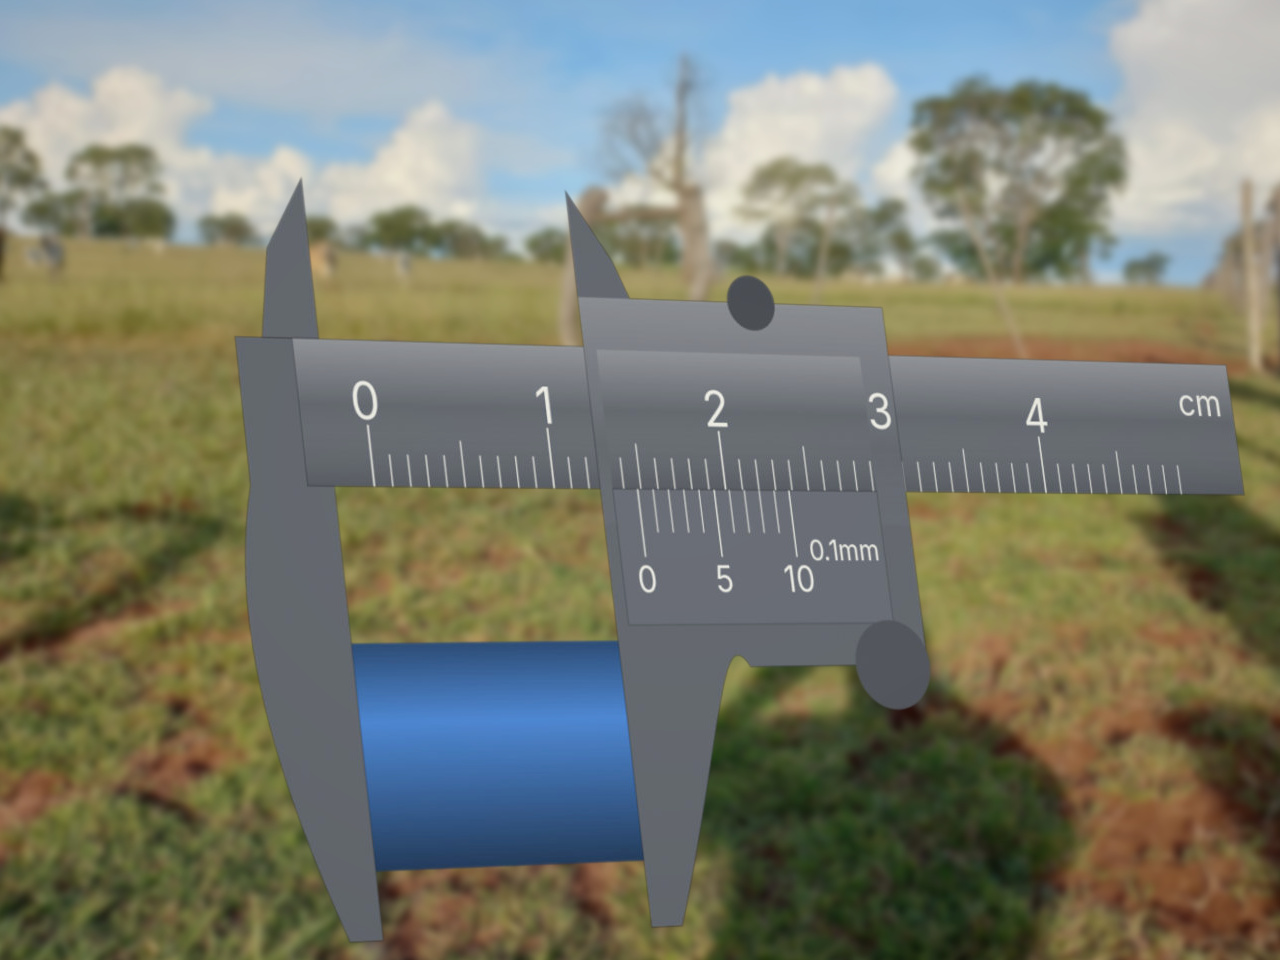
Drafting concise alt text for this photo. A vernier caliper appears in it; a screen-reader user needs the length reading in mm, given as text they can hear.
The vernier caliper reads 14.8 mm
